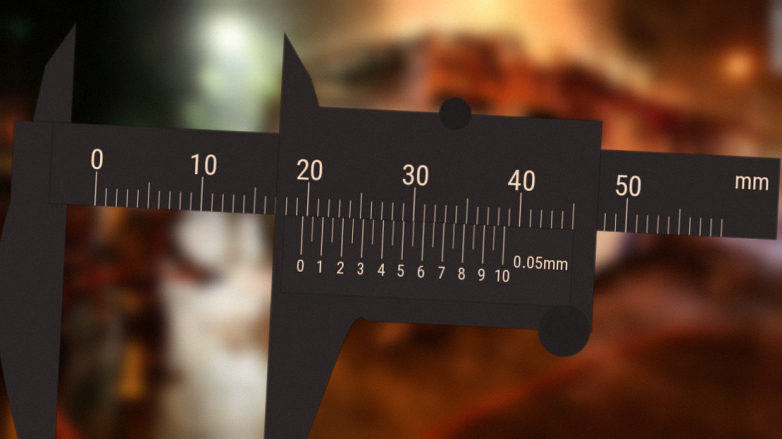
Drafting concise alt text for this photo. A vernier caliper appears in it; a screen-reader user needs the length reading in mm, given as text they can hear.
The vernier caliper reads 19.6 mm
